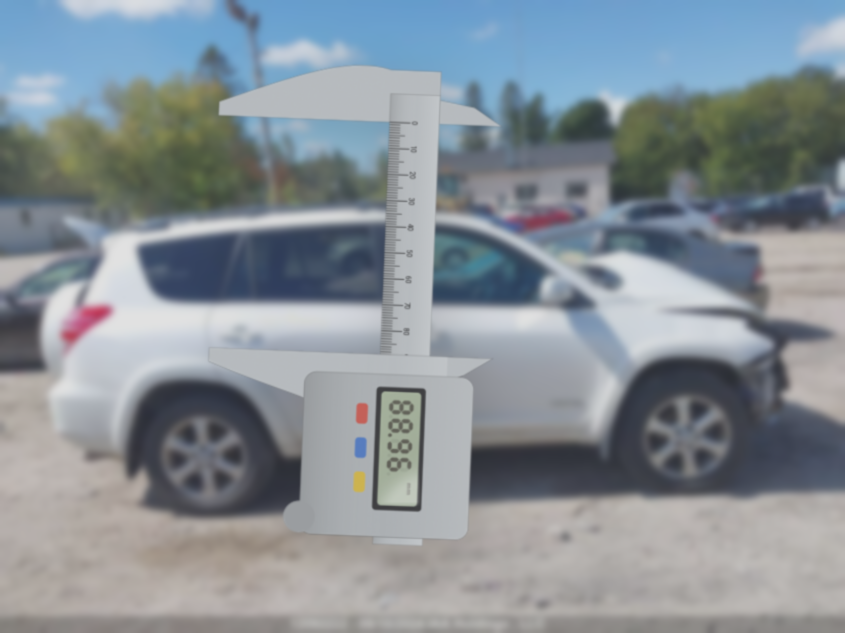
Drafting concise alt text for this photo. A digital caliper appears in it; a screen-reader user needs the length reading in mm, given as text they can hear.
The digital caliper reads 88.96 mm
